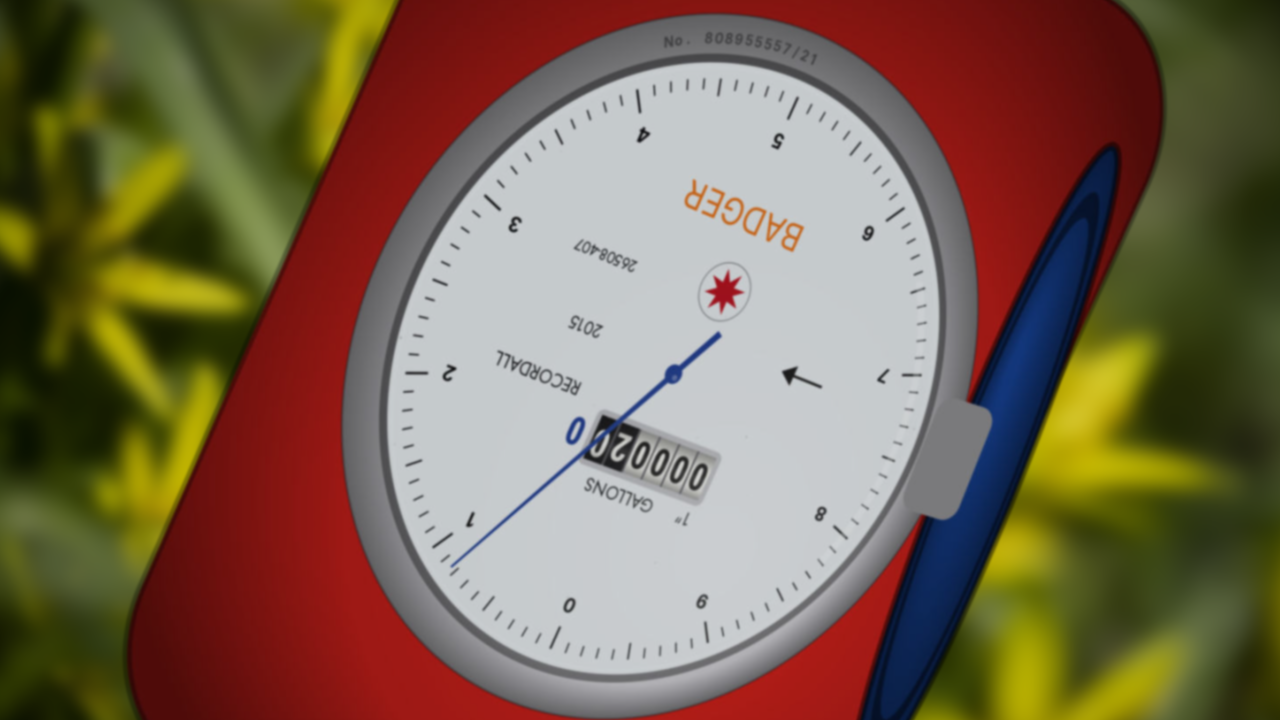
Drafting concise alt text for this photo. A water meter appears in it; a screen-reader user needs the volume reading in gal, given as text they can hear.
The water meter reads 200.8 gal
